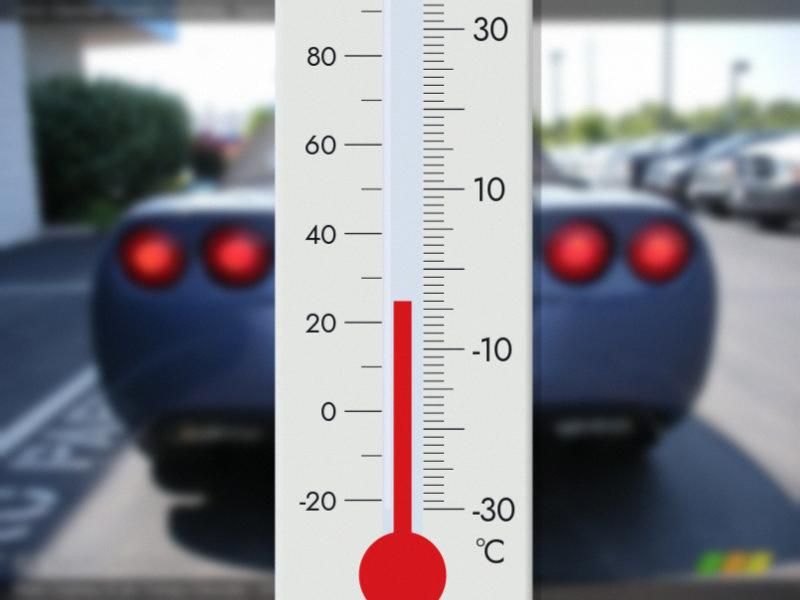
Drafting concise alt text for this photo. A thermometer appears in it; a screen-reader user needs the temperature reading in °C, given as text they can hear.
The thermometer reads -4 °C
